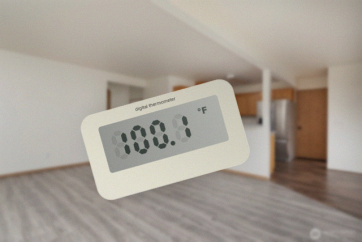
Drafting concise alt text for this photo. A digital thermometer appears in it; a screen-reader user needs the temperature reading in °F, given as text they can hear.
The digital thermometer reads 100.1 °F
